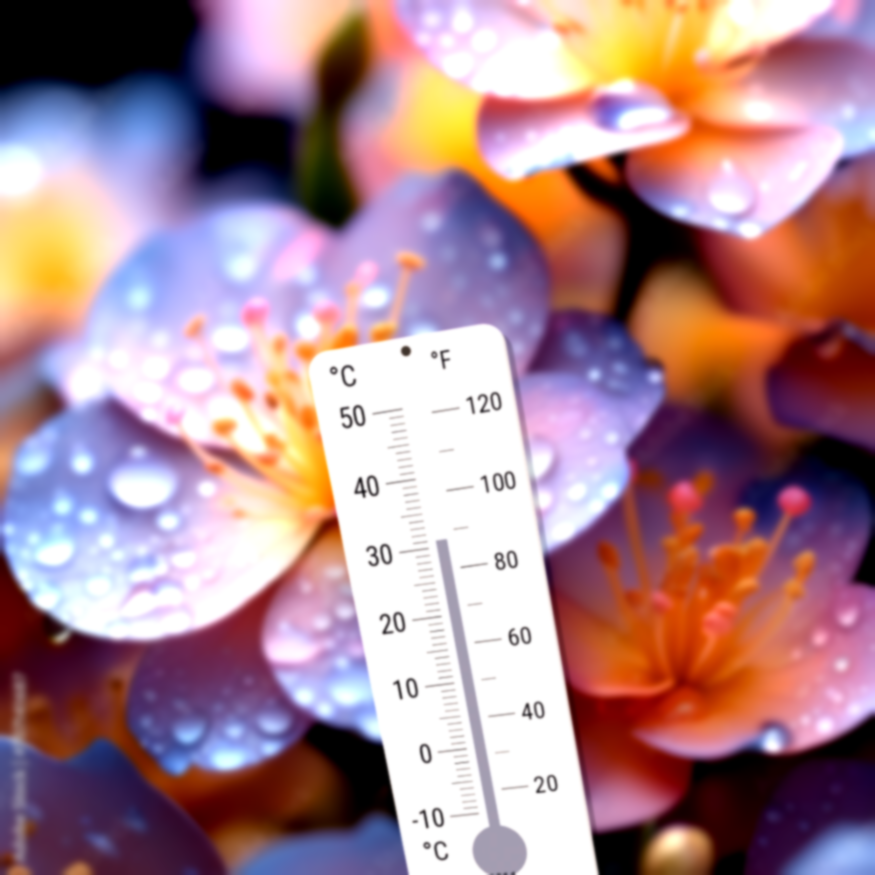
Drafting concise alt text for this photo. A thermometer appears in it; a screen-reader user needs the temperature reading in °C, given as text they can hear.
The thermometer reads 31 °C
